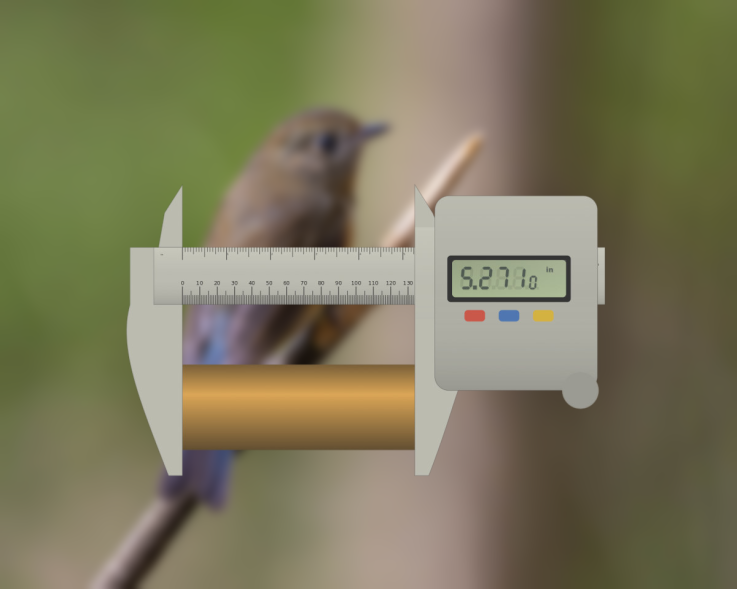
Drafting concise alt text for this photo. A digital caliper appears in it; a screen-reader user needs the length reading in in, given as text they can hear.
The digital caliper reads 5.2710 in
